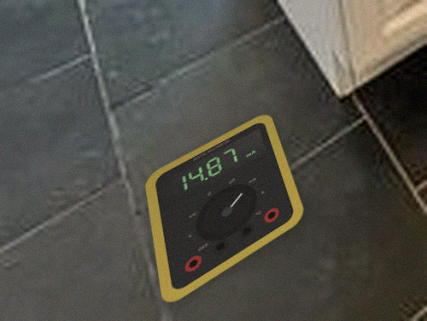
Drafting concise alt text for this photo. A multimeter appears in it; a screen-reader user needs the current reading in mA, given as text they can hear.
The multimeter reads 14.87 mA
